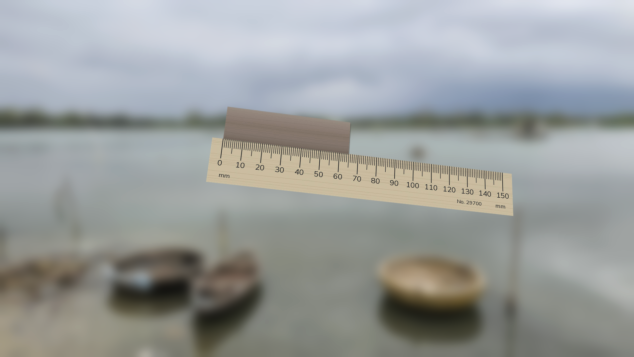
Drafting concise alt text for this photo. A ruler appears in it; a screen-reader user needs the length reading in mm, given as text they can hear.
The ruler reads 65 mm
